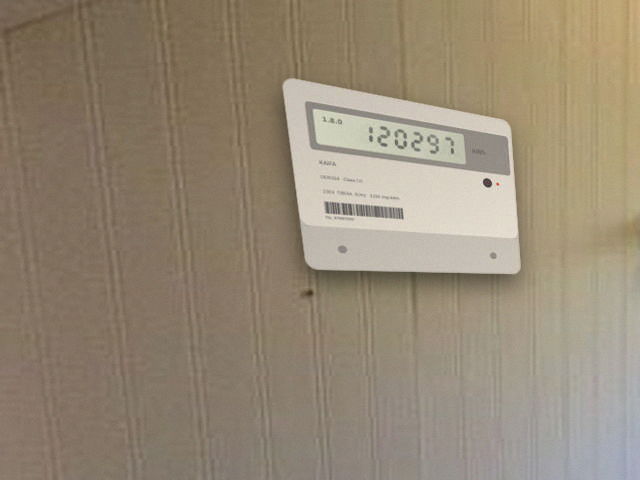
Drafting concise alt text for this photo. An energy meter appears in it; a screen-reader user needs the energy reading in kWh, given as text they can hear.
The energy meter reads 120297 kWh
